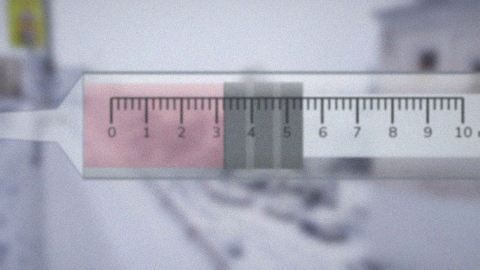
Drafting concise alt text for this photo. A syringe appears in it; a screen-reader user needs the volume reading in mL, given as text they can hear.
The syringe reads 3.2 mL
